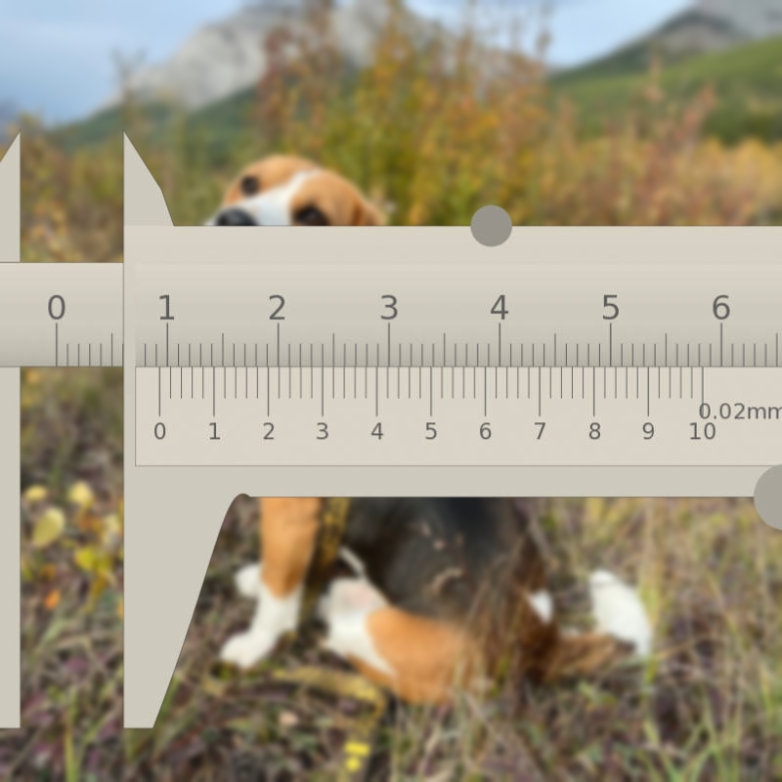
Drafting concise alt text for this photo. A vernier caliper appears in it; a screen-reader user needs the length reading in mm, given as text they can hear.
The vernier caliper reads 9.3 mm
